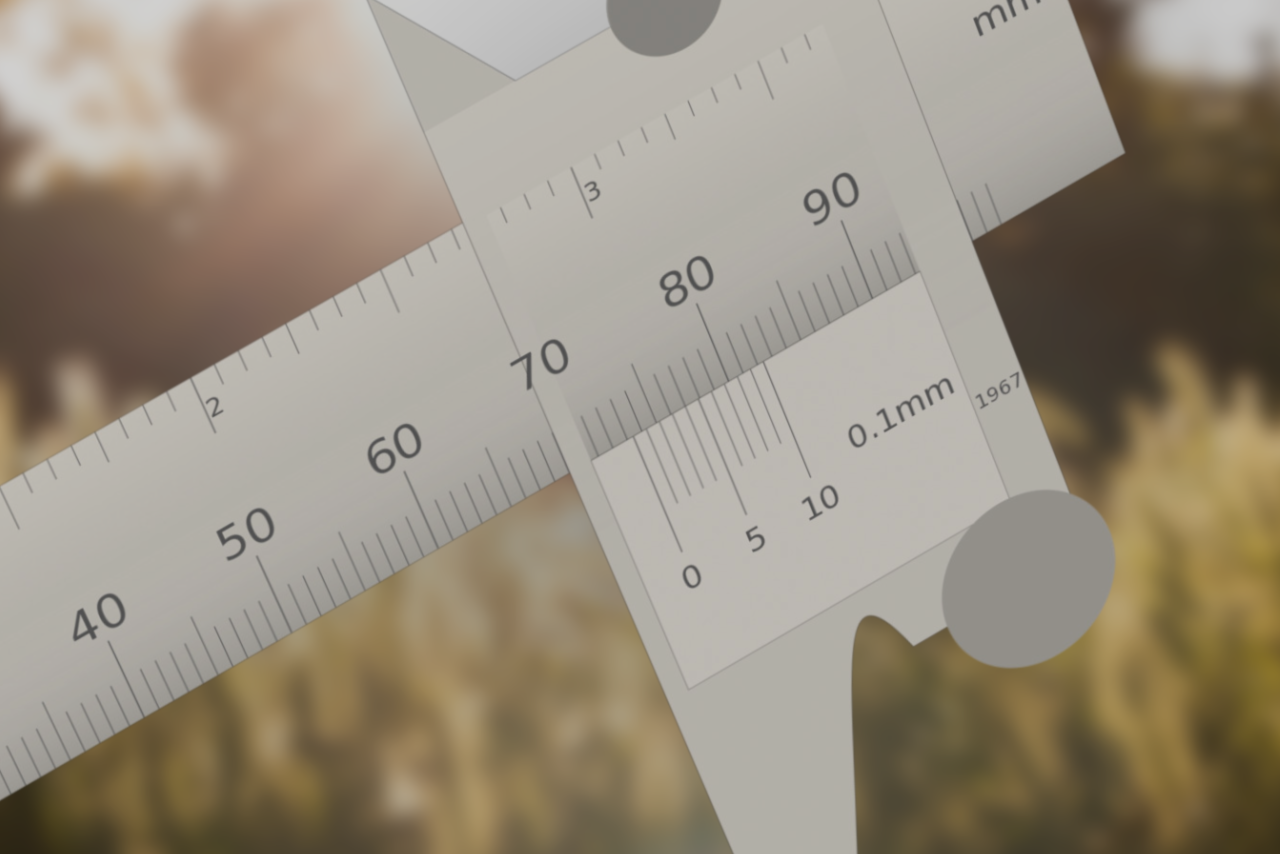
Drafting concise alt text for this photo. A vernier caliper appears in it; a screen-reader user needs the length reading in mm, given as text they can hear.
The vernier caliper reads 73.4 mm
